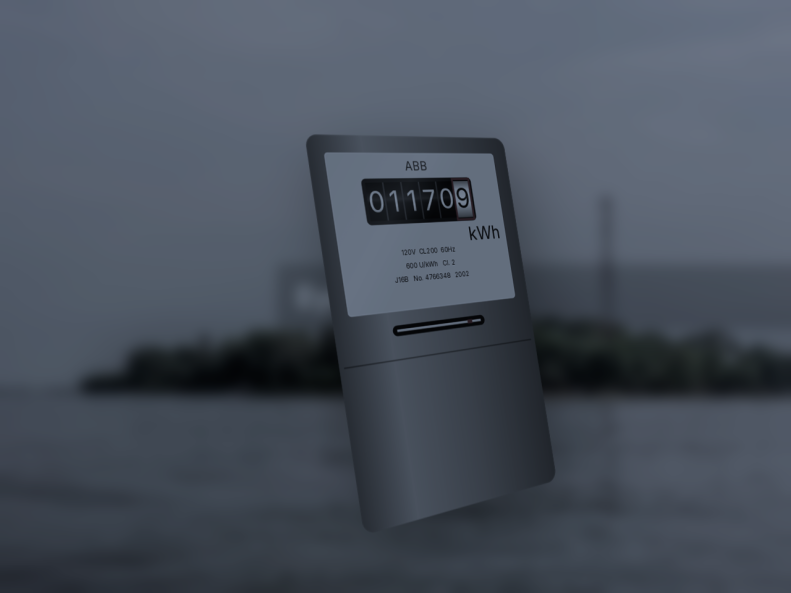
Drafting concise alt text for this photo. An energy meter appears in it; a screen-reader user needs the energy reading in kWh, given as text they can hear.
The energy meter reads 1170.9 kWh
